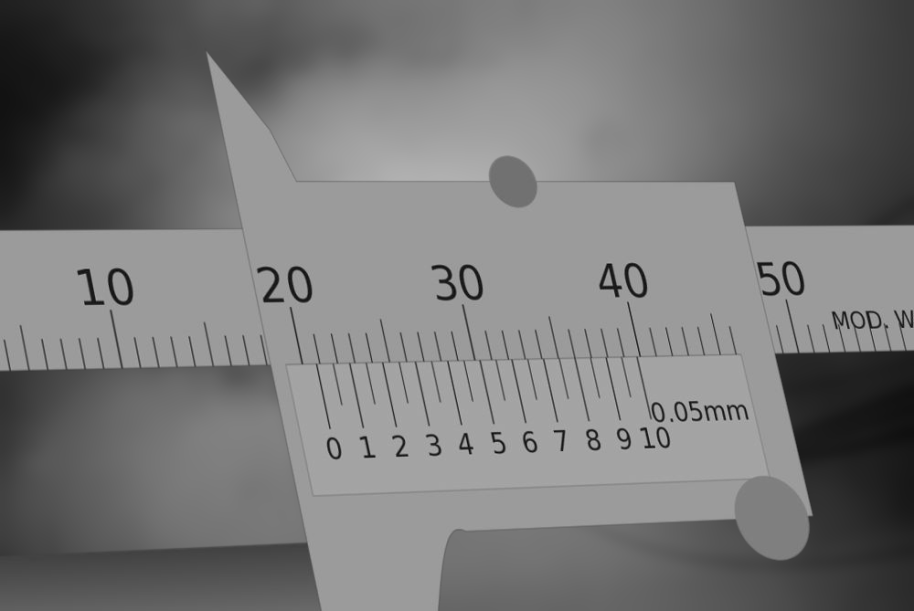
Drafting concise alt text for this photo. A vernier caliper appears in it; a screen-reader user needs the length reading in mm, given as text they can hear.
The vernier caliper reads 20.8 mm
